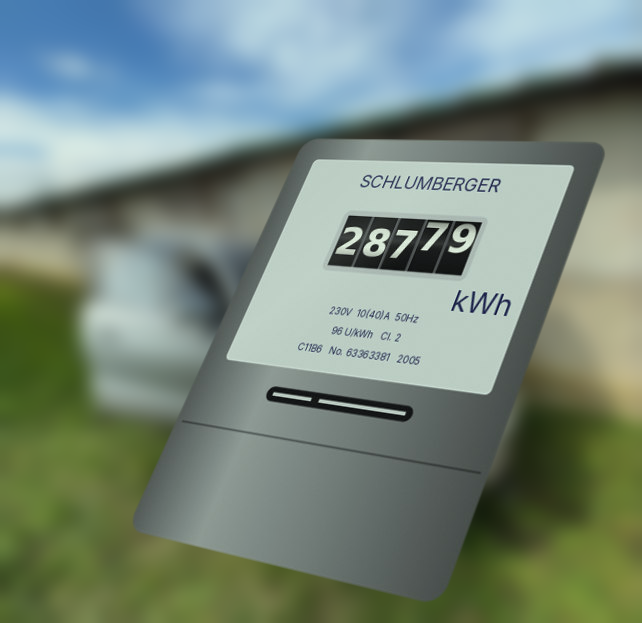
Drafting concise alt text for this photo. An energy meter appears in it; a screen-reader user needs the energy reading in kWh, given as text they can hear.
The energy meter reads 28779 kWh
